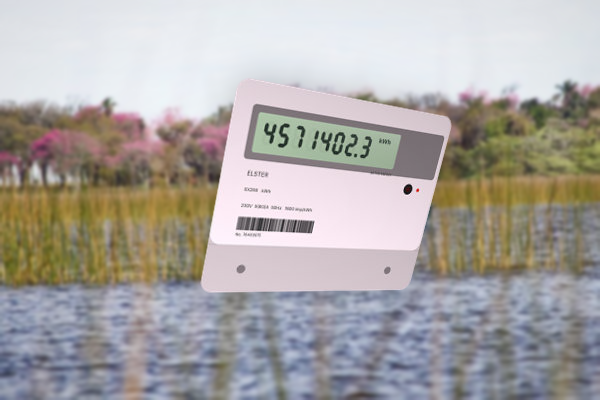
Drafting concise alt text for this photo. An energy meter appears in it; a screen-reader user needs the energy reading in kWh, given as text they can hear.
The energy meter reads 4571402.3 kWh
